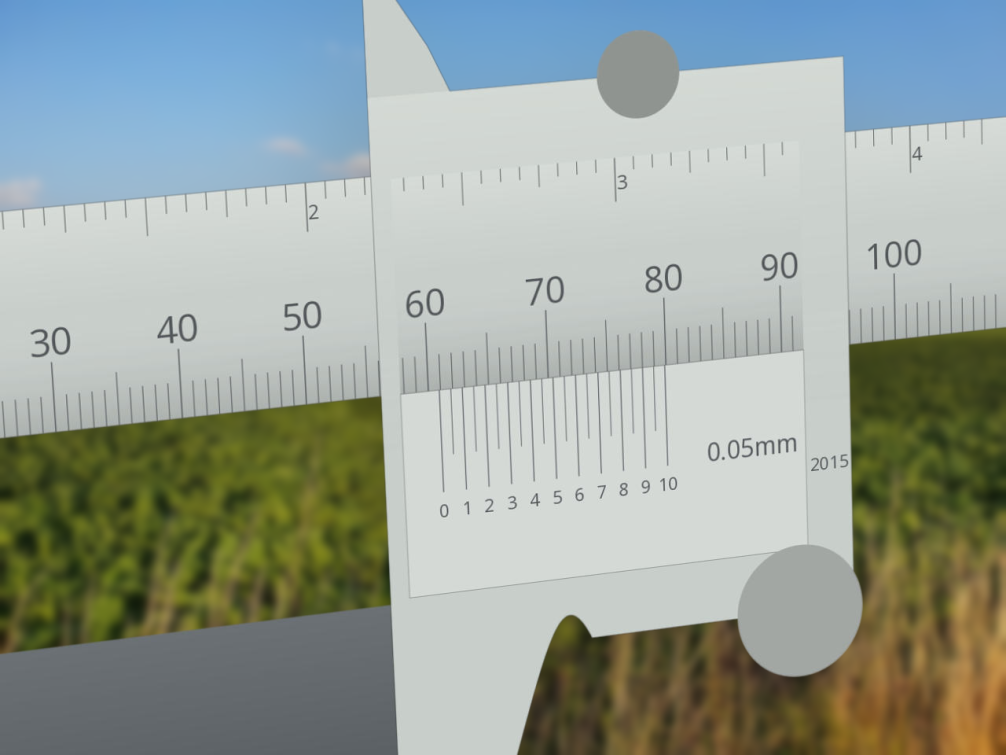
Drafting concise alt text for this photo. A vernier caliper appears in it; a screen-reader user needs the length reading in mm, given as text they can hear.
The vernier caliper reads 60.9 mm
